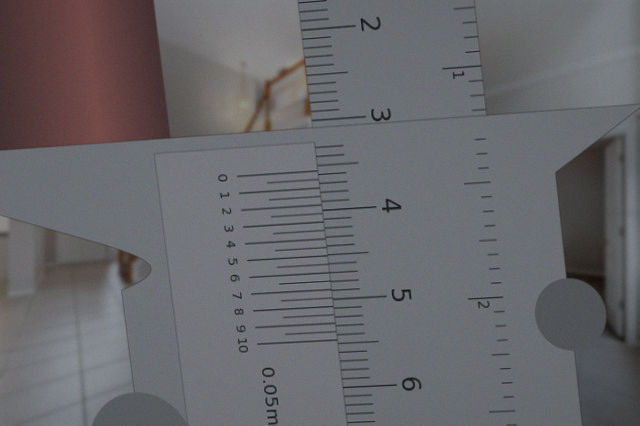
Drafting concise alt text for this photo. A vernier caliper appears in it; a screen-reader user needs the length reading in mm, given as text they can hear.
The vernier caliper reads 35.6 mm
